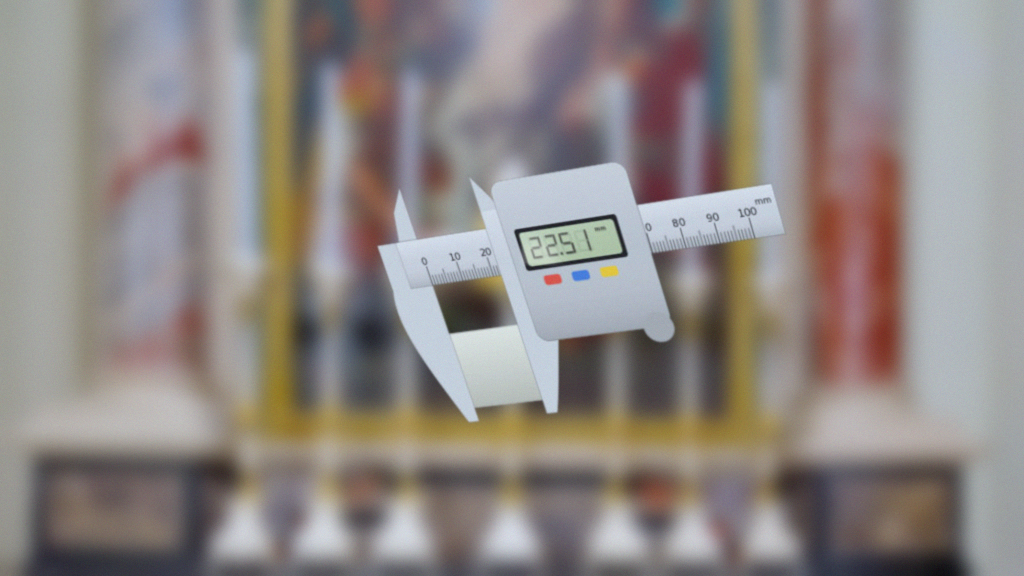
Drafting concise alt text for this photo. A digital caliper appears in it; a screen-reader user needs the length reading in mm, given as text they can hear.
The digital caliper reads 22.51 mm
